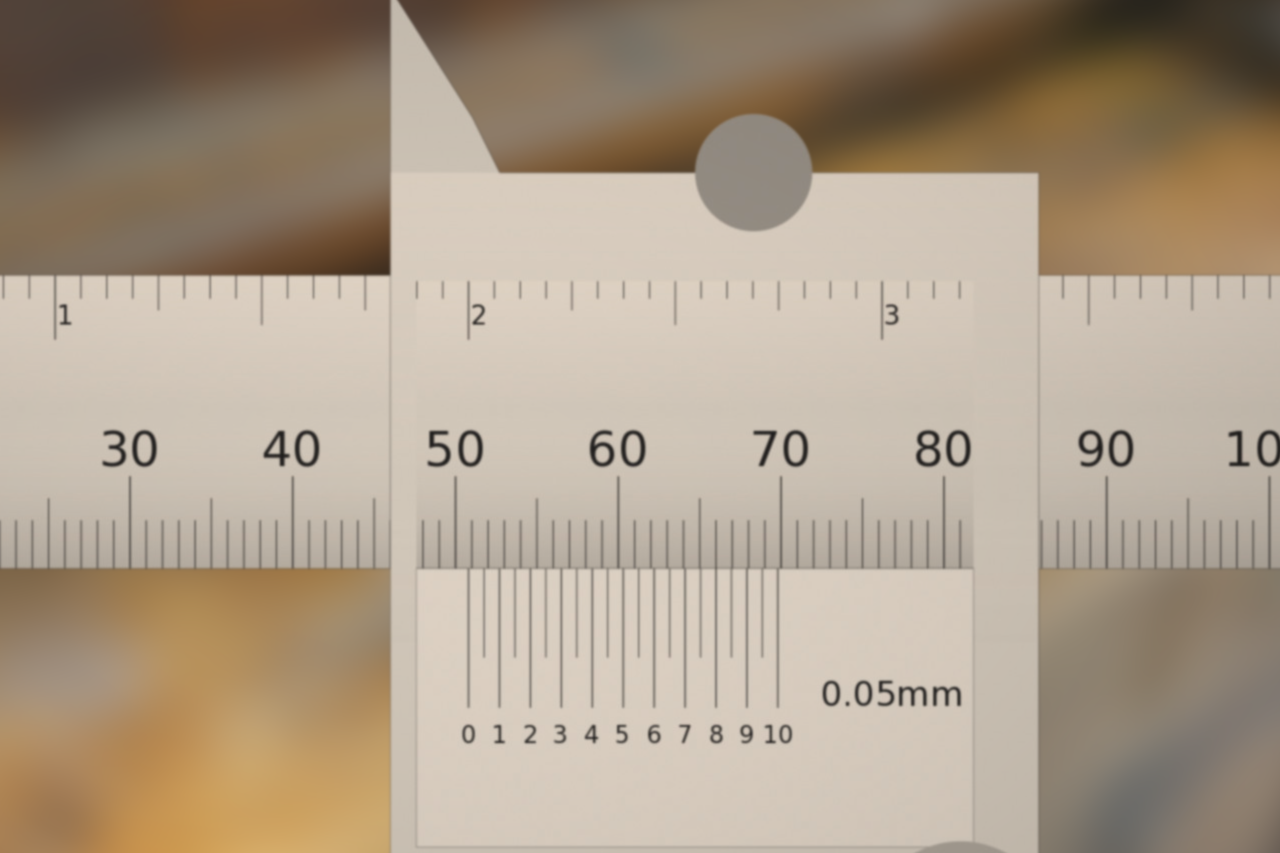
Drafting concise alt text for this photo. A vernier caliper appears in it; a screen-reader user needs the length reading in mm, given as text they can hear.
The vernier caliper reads 50.8 mm
